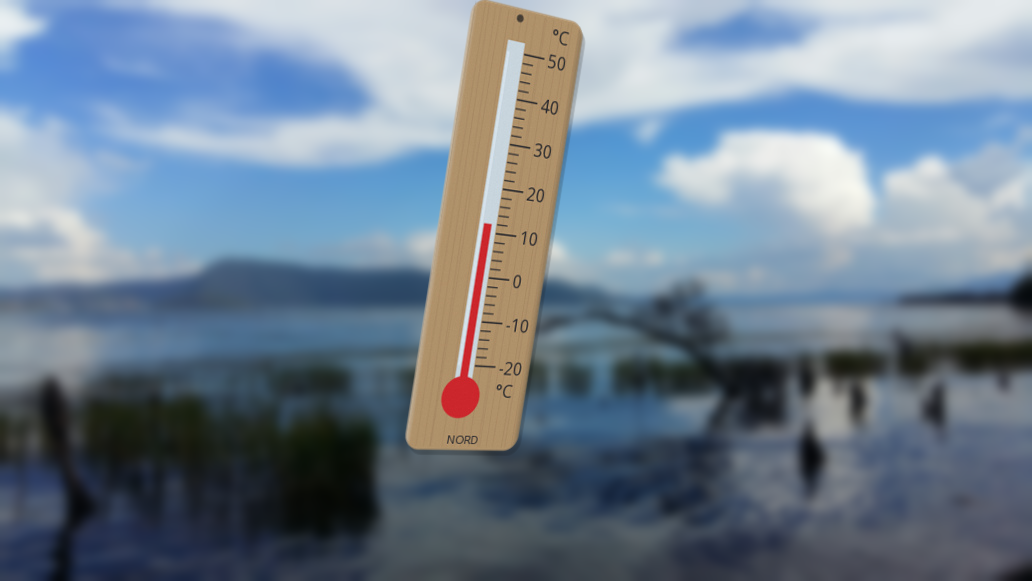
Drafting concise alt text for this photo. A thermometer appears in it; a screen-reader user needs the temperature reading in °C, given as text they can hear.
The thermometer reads 12 °C
